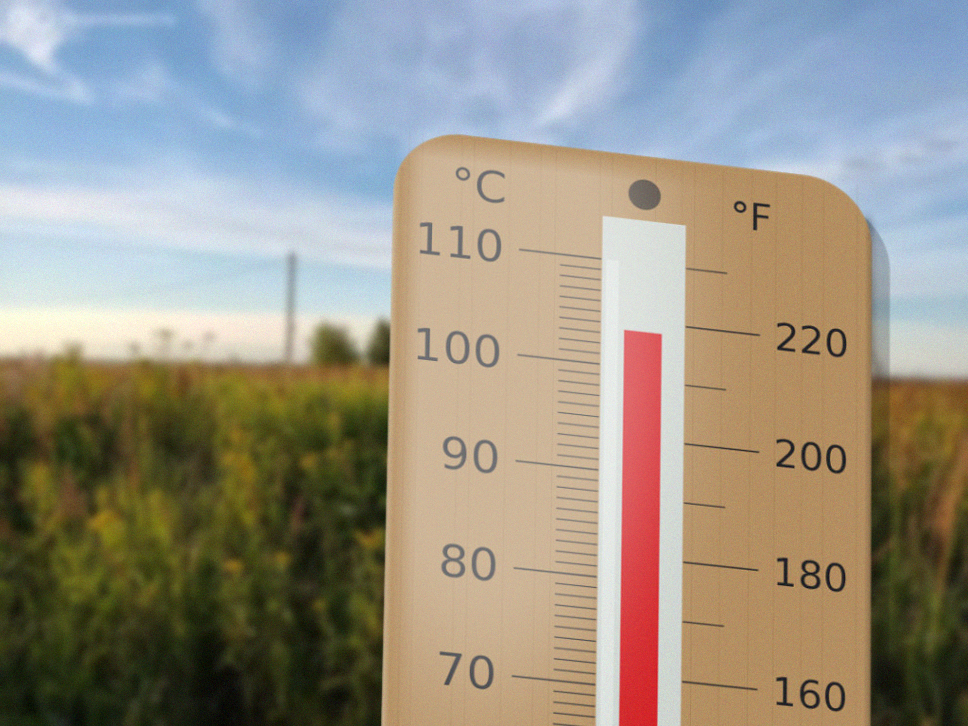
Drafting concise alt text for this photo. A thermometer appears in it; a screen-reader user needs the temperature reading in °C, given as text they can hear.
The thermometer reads 103.5 °C
